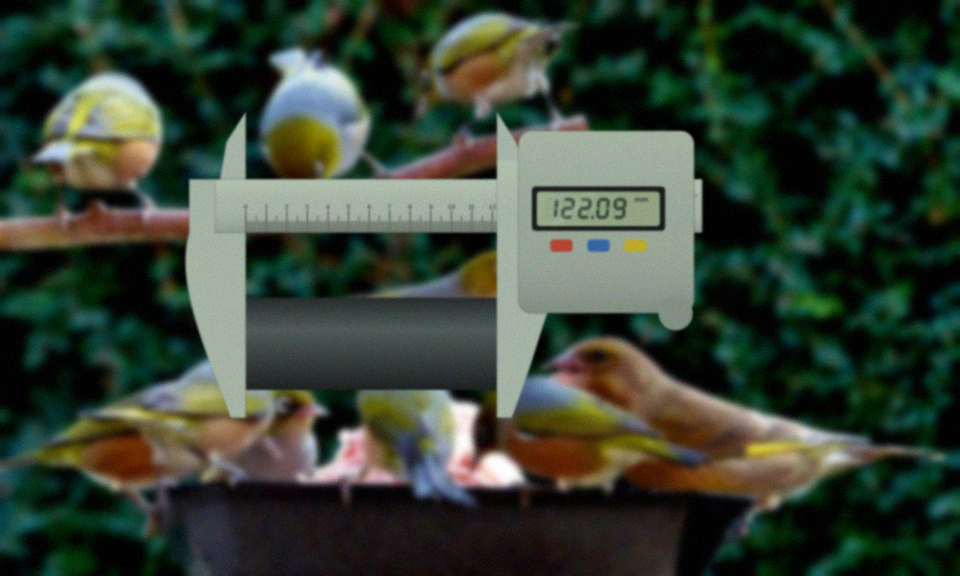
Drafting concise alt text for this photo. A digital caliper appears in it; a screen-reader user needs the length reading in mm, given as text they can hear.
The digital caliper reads 122.09 mm
